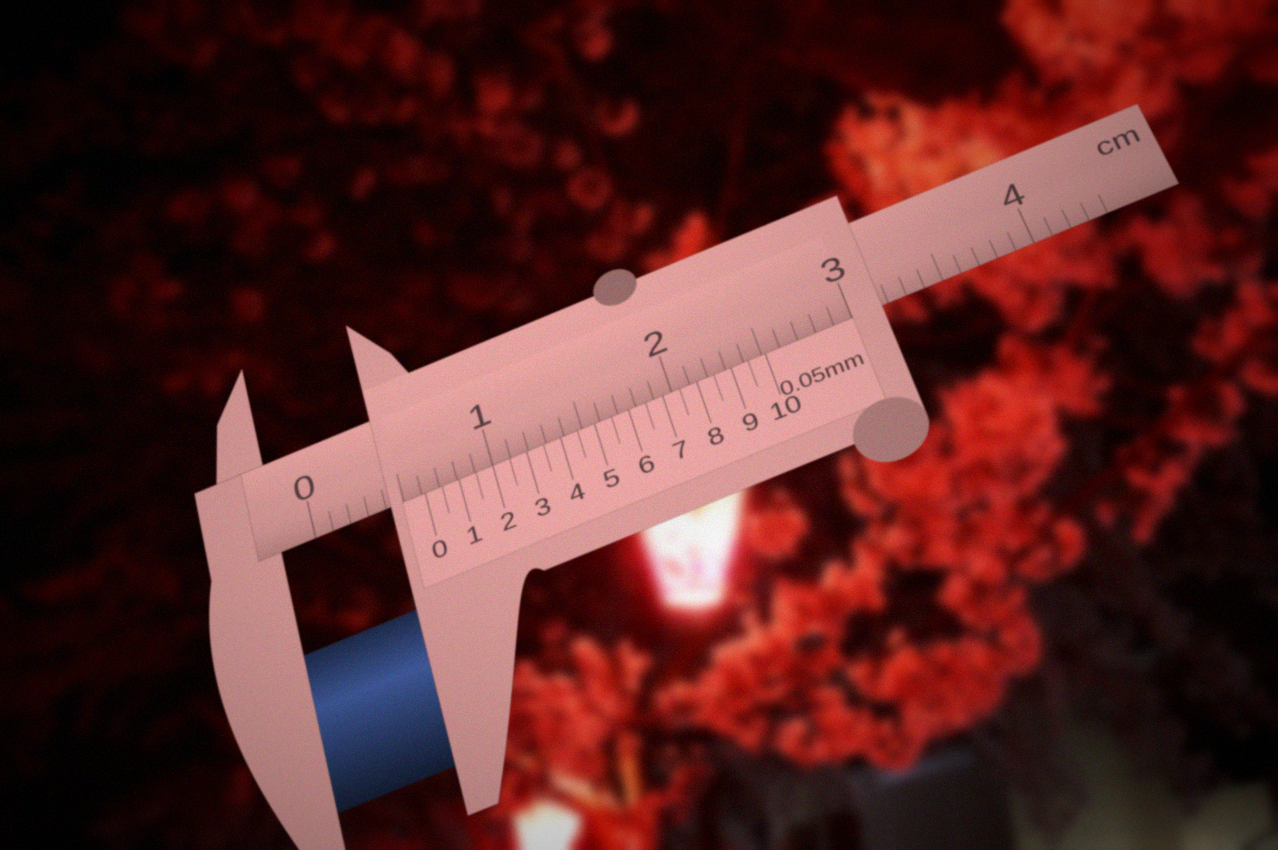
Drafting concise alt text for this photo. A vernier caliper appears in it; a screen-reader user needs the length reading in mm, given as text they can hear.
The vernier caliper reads 6.2 mm
